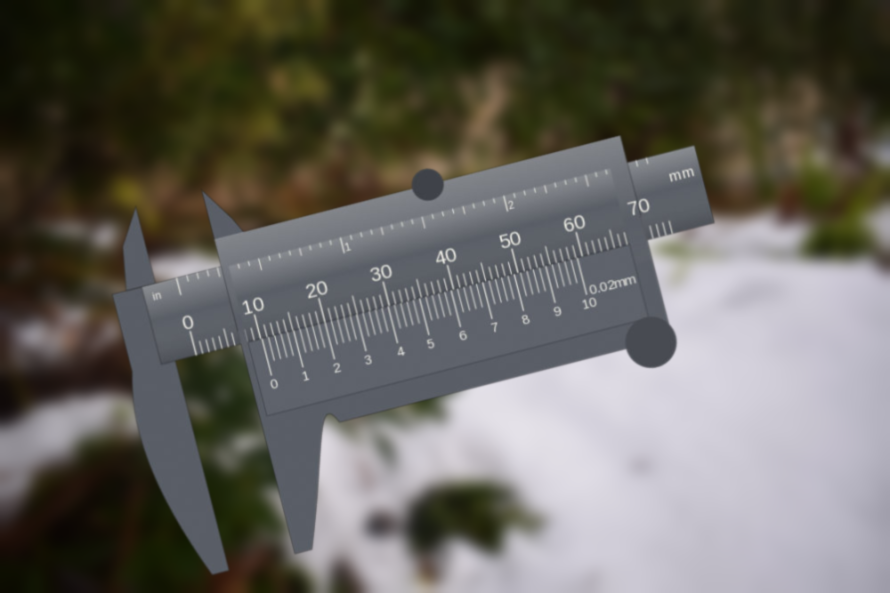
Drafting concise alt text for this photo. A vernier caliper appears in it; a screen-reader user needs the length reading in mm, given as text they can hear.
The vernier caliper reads 10.2 mm
